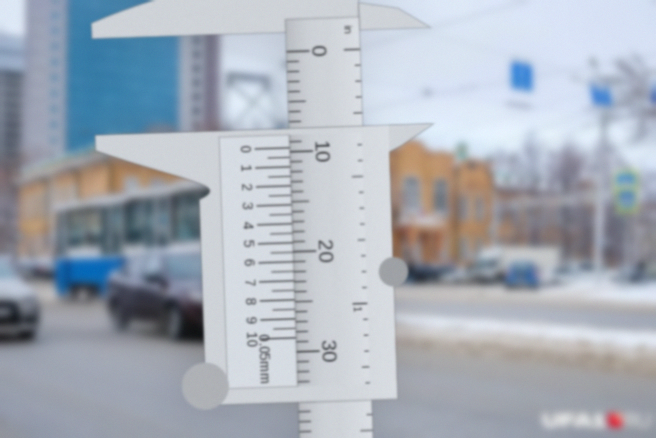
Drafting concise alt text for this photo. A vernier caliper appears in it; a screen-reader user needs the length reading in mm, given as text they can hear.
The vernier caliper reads 9.6 mm
